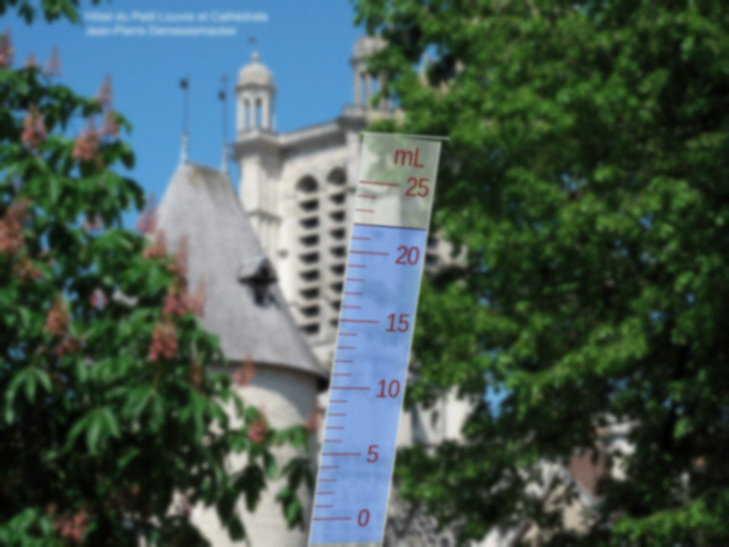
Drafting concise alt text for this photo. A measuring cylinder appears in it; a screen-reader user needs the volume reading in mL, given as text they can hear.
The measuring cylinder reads 22 mL
